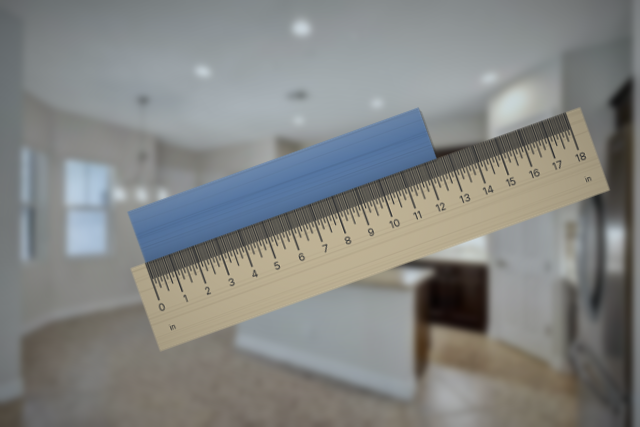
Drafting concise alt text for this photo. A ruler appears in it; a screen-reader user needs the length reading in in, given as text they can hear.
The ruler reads 12.5 in
